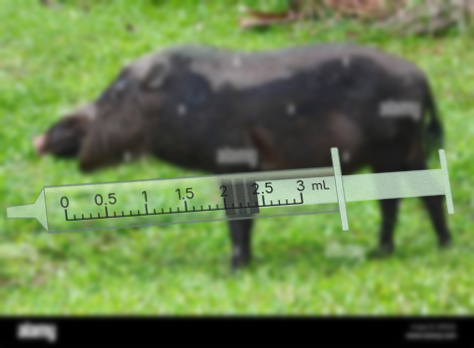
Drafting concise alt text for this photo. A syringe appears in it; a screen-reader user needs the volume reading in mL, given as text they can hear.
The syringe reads 2 mL
